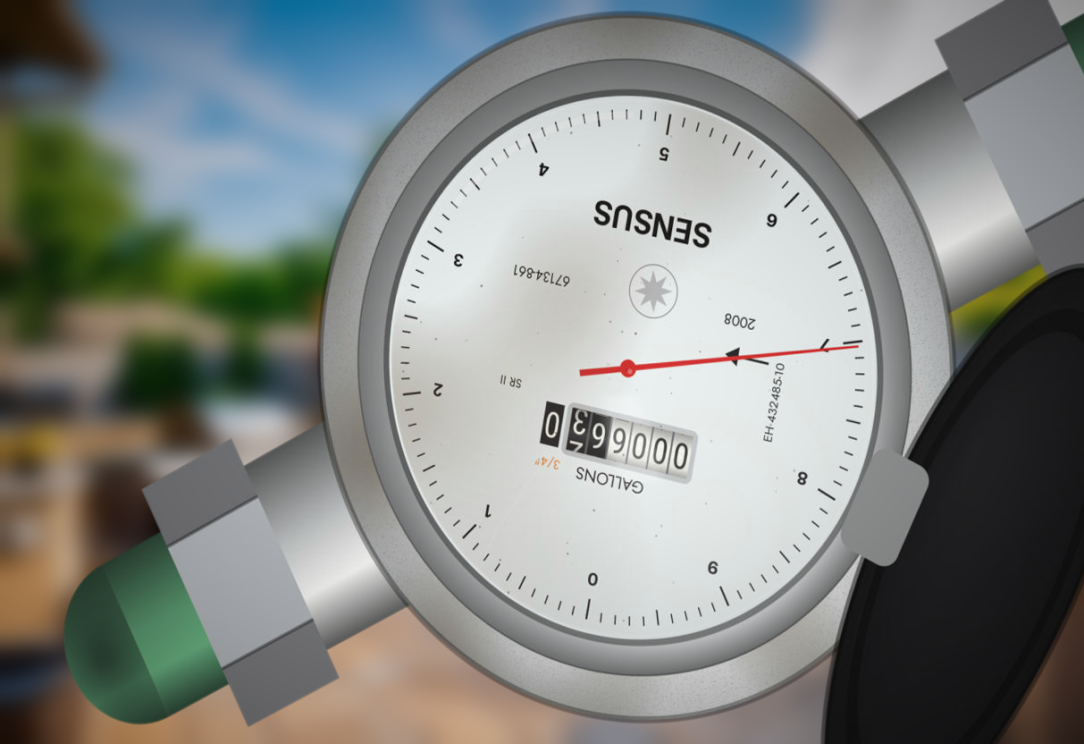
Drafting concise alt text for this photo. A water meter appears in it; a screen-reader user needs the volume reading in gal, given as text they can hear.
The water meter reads 6627.0 gal
